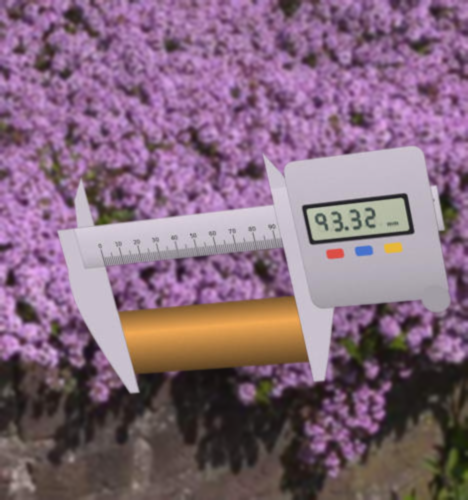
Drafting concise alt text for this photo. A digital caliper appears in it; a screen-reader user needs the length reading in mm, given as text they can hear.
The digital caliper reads 93.32 mm
